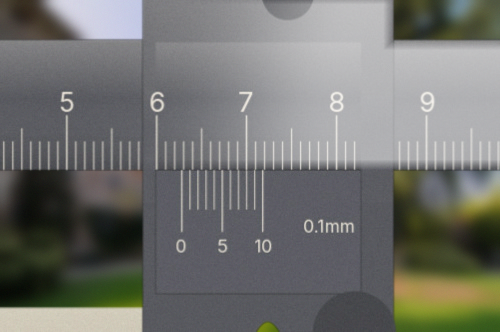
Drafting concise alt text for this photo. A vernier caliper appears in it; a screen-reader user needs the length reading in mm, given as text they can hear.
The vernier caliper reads 62.8 mm
